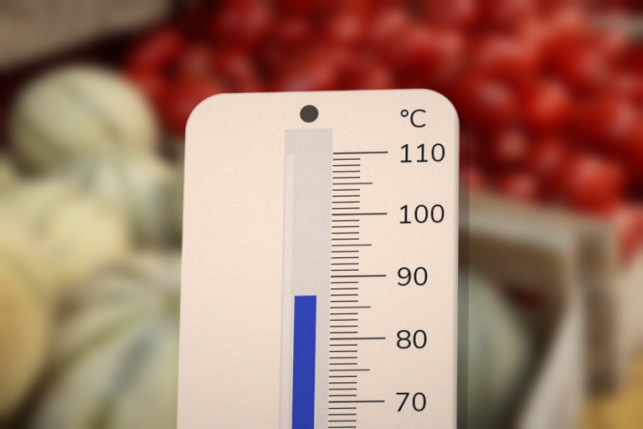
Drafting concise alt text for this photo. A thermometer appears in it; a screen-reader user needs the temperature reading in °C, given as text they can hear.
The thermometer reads 87 °C
